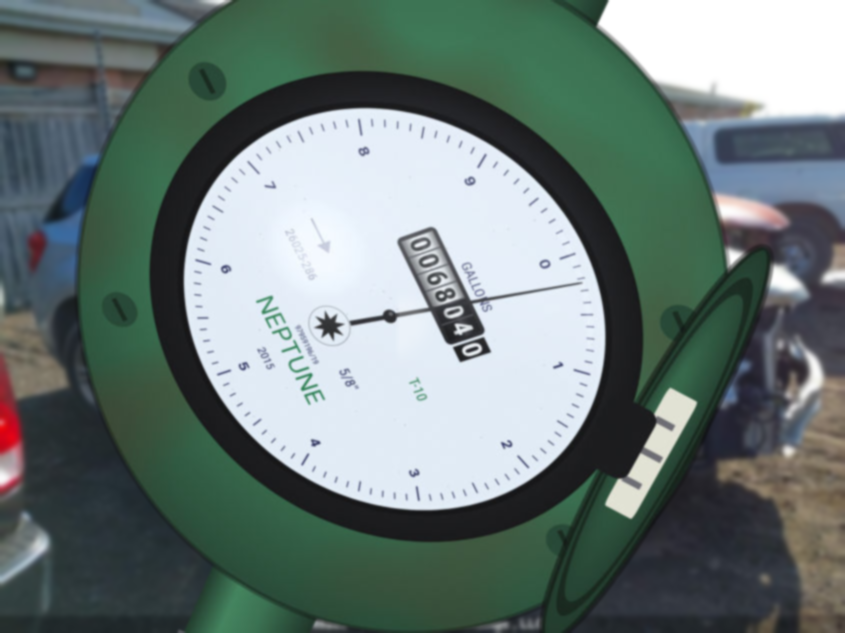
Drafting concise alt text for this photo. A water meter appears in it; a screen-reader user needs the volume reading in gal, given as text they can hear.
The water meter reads 68040.2 gal
